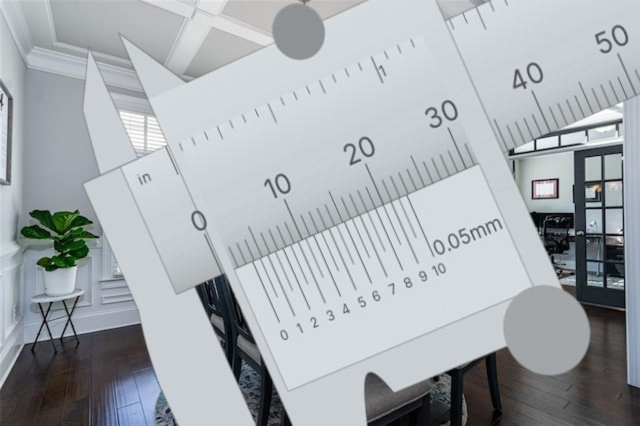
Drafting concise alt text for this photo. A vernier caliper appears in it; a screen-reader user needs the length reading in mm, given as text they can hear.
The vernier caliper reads 3.8 mm
